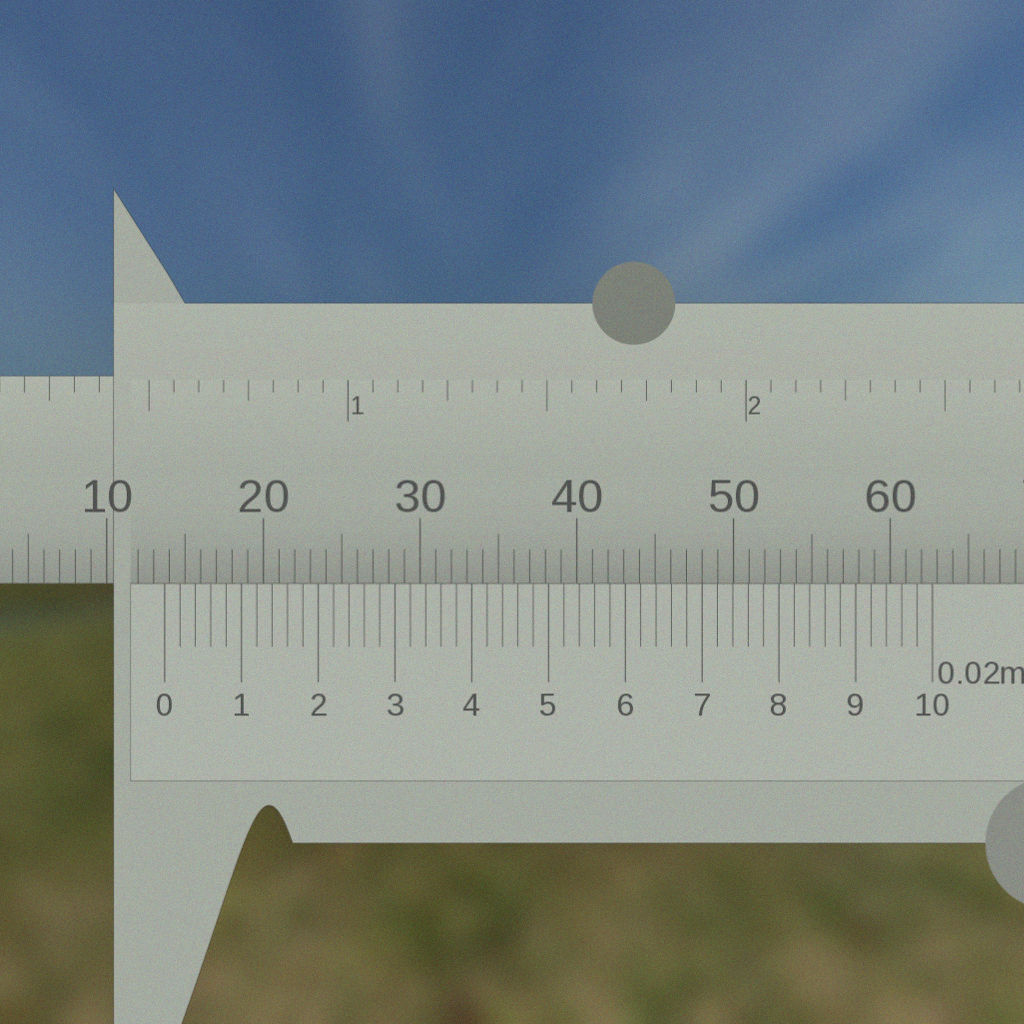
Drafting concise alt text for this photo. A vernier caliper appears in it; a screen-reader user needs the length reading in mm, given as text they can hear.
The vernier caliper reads 13.7 mm
